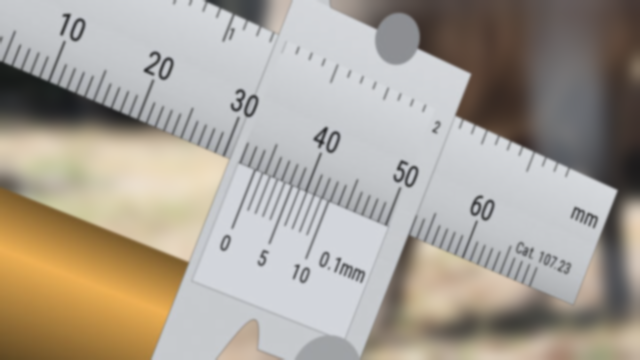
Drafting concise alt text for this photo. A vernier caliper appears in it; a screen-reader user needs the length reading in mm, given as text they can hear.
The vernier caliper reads 33.8 mm
